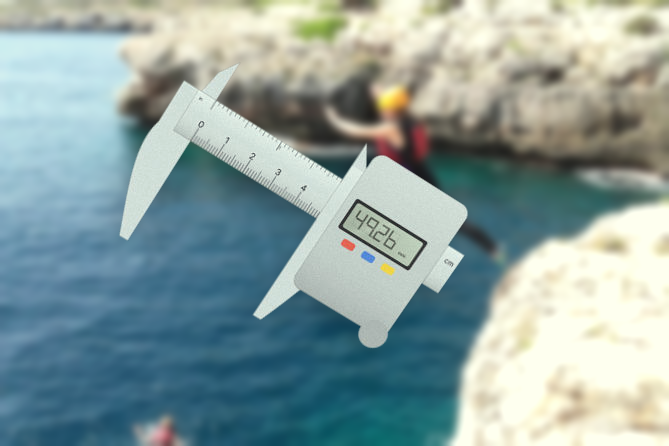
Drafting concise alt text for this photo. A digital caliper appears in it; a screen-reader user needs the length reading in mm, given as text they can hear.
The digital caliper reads 49.26 mm
